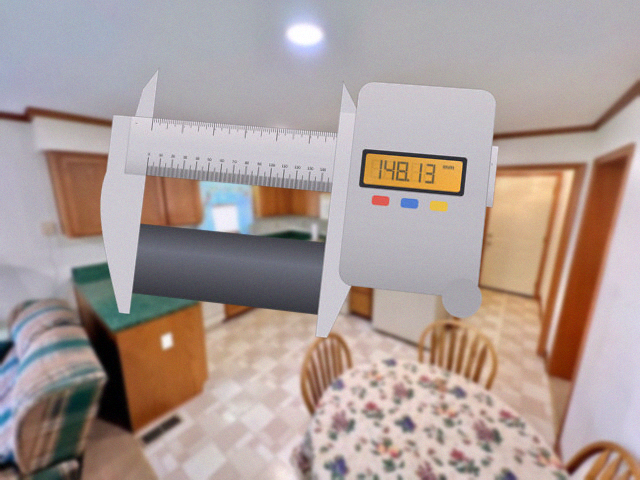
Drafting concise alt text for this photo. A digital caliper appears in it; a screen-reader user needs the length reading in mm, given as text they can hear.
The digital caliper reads 148.13 mm
